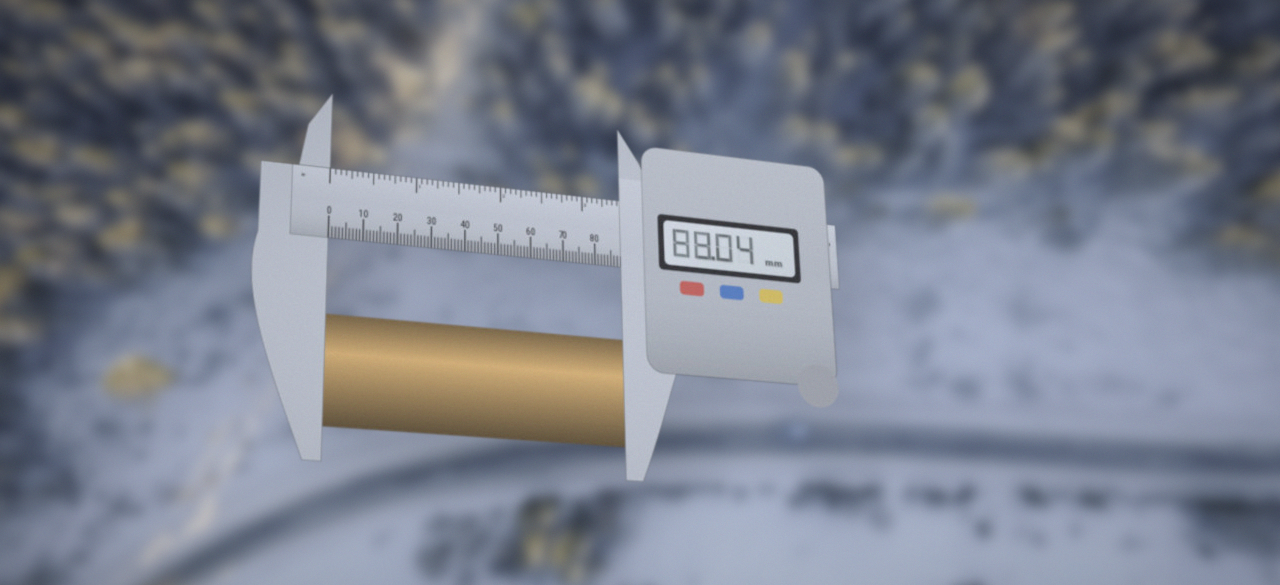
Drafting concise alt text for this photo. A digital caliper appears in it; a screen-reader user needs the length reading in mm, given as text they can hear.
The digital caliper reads 88.04 mm
